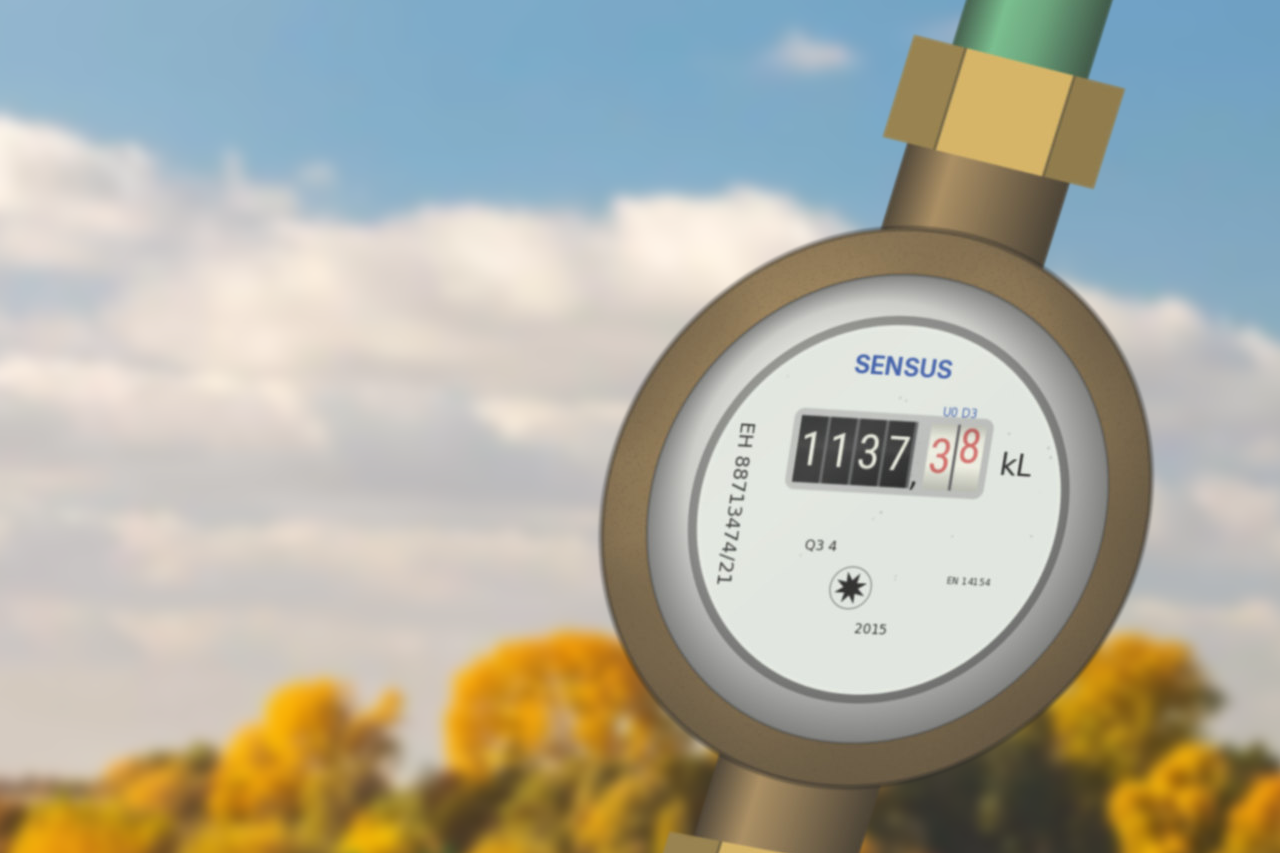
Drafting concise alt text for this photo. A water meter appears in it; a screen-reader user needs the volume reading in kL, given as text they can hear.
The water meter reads 1137.38 kL
